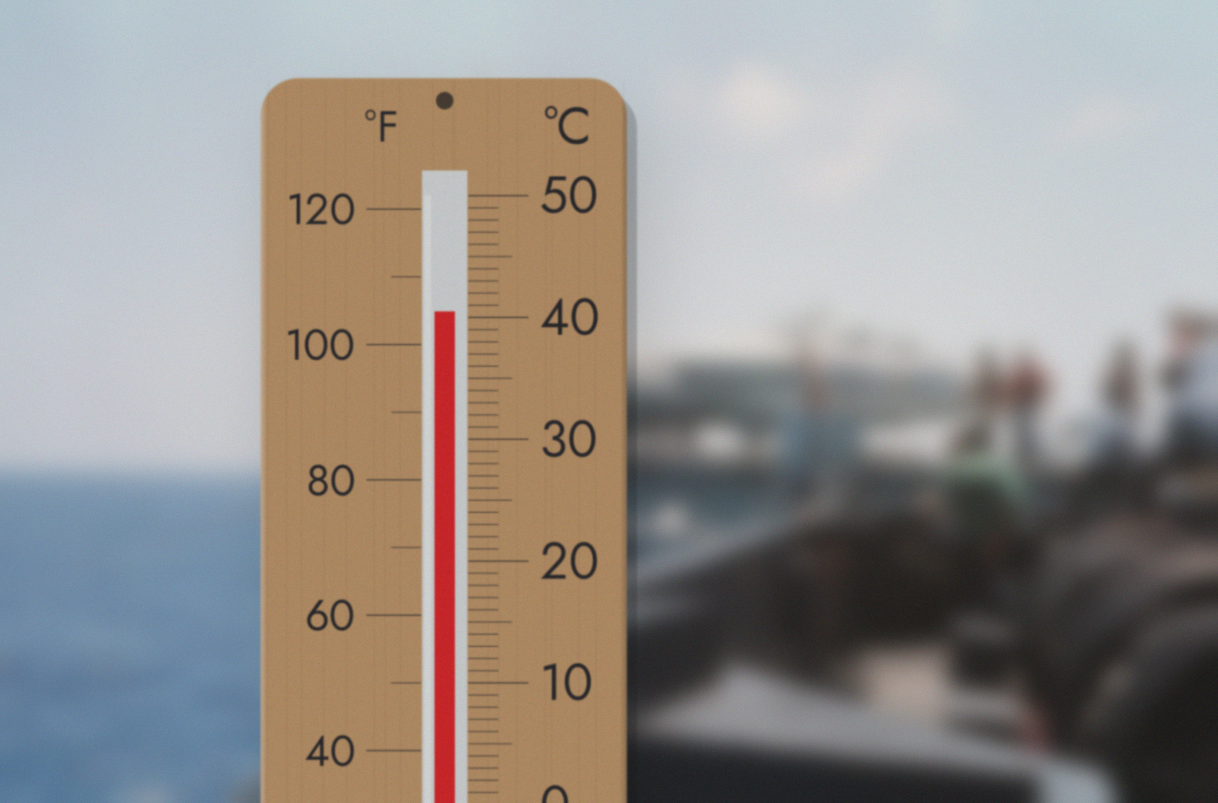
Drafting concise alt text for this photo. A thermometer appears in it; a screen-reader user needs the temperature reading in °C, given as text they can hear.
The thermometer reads 40.5 °C
